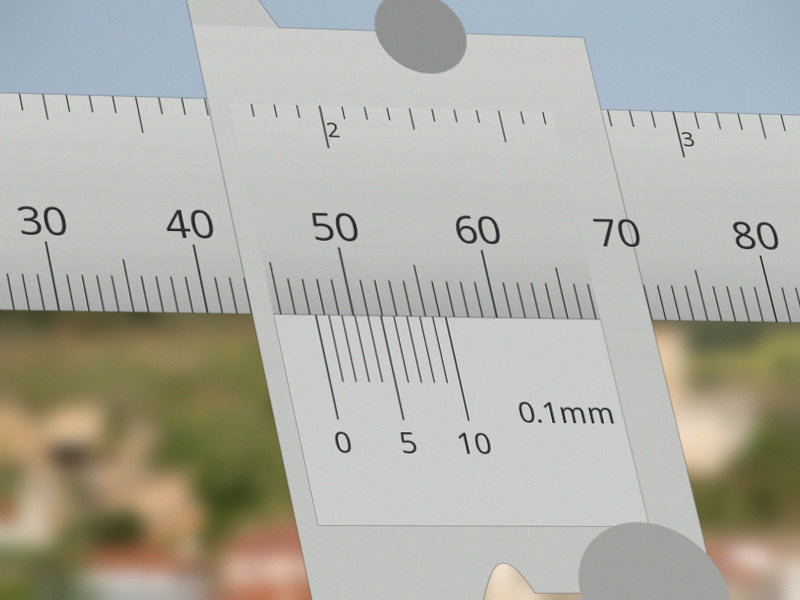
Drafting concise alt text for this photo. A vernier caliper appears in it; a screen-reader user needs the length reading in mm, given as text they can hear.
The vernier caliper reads 47.4 mm
